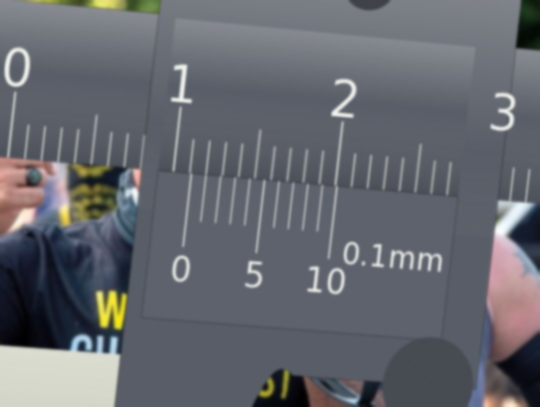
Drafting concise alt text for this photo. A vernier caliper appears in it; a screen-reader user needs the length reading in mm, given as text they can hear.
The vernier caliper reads 11.1 mm
